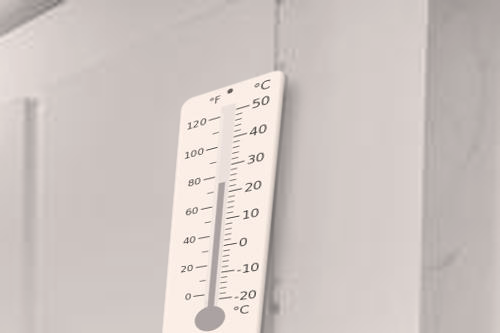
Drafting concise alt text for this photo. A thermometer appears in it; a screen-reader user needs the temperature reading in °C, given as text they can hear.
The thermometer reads 24 °C
